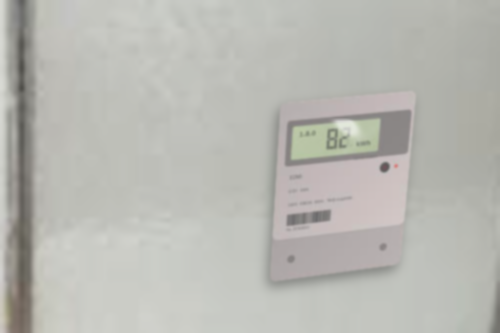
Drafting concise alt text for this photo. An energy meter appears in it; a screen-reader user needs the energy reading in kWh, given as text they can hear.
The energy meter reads 82 kWh
